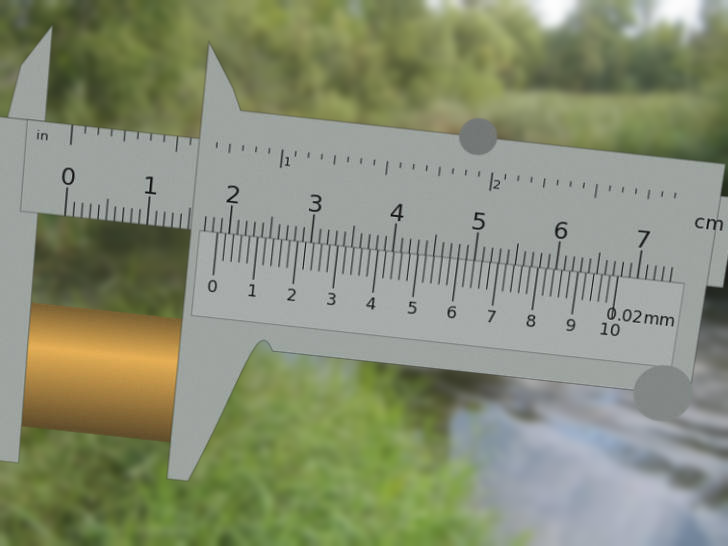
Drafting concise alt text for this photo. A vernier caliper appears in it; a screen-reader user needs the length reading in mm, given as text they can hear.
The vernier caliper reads 18.6 mm
